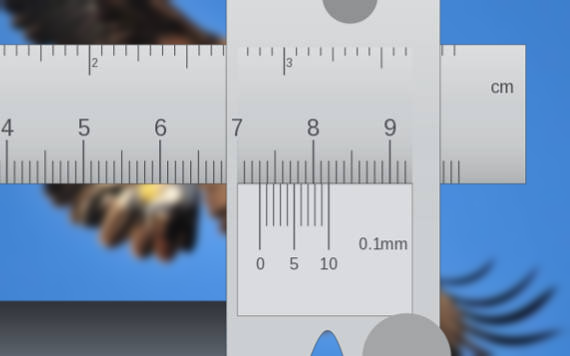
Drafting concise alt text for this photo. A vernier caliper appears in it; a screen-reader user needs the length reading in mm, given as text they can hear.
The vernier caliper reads 73.0 mm
